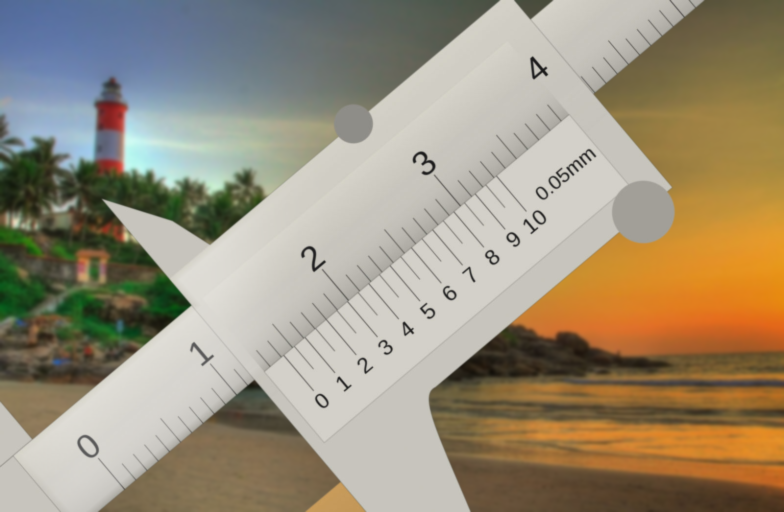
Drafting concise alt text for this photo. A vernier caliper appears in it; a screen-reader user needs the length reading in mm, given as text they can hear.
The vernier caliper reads 14.2 mm
